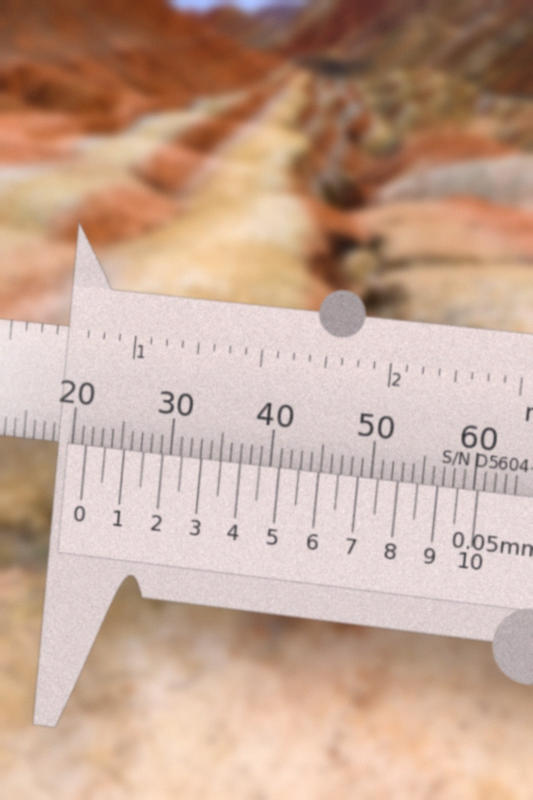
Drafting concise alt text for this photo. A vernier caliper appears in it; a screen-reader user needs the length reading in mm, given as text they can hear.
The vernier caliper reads 21.4 mm
